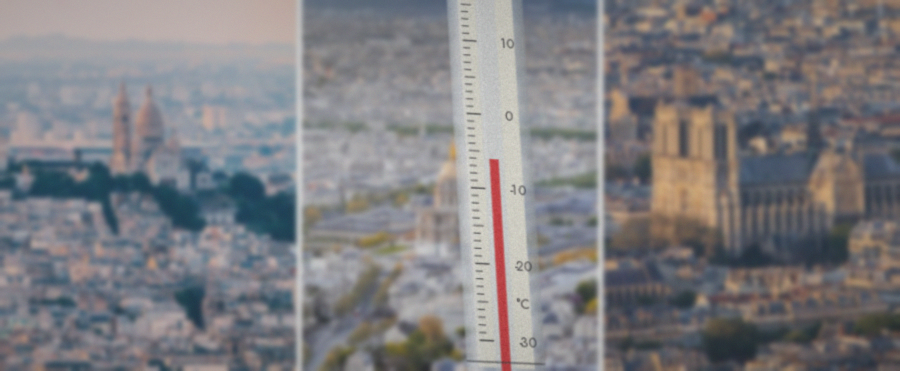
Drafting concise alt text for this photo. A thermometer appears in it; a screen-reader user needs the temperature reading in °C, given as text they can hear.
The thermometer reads -6 °C
